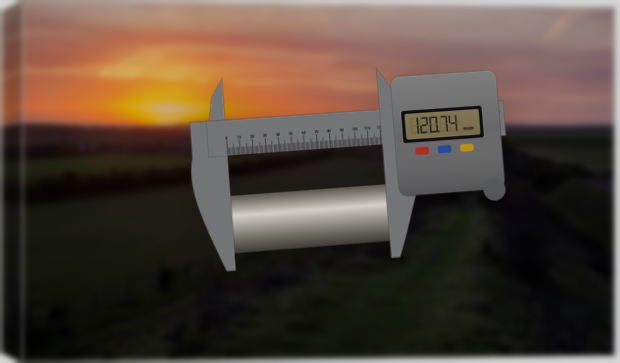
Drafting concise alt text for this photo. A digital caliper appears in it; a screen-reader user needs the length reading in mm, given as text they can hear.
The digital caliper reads 120.74 mm
